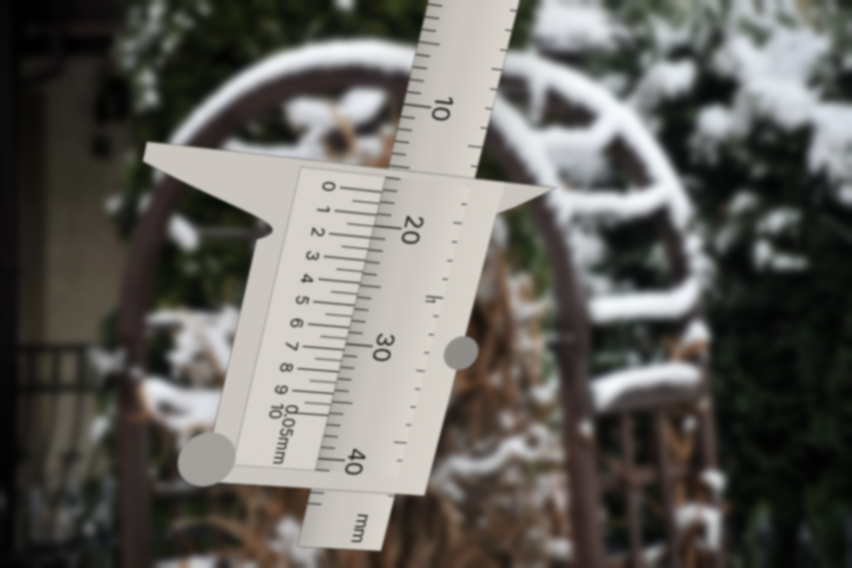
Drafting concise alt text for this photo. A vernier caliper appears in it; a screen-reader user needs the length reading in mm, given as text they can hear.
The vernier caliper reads 17.2 mm
